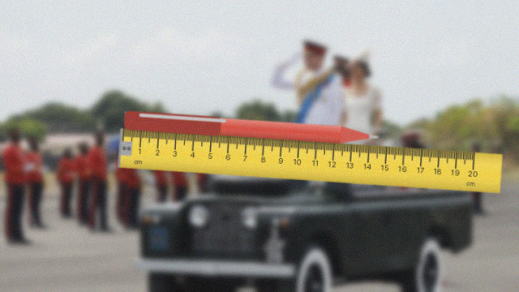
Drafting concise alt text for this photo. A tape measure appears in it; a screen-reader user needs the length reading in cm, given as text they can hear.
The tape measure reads 14.5 cm
